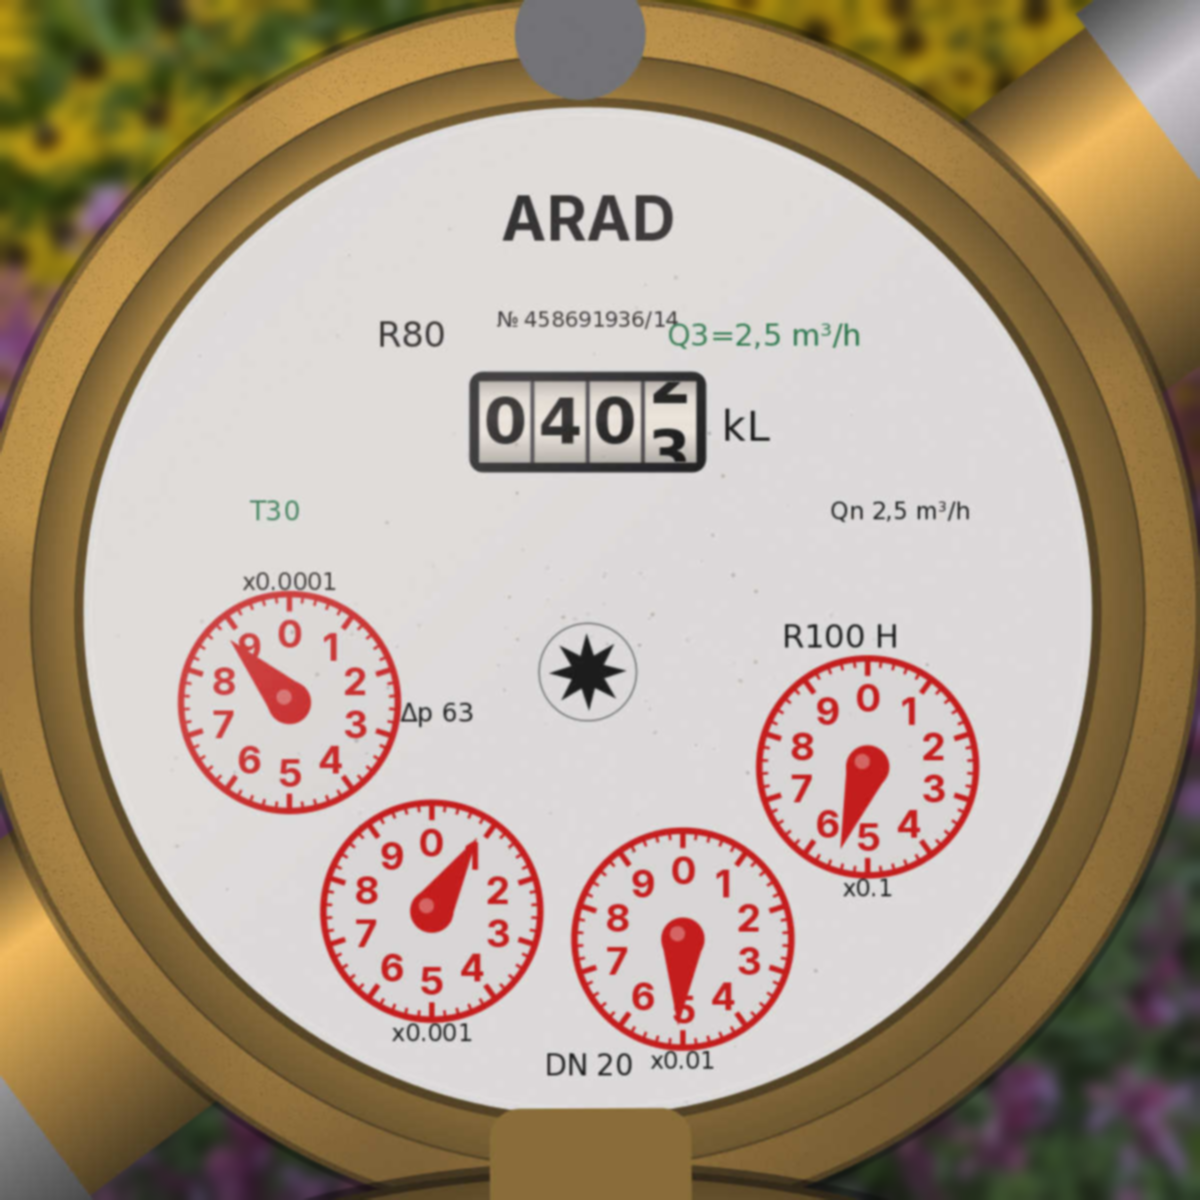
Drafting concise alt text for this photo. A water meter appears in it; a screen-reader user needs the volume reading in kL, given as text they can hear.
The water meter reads 402.5508 kL
